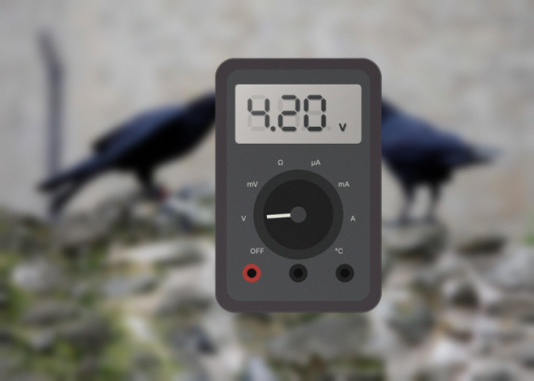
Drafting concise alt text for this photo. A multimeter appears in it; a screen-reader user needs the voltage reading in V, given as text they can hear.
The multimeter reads 4.20 V
